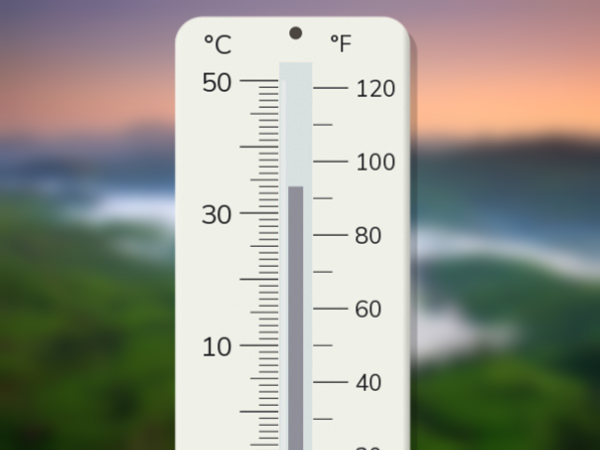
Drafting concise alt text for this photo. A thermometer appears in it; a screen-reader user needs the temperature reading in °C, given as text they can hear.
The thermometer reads 34 °C
